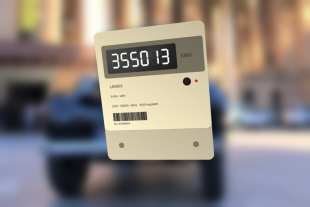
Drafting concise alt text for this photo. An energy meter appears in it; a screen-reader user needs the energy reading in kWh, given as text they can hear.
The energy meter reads 355013 kWh
